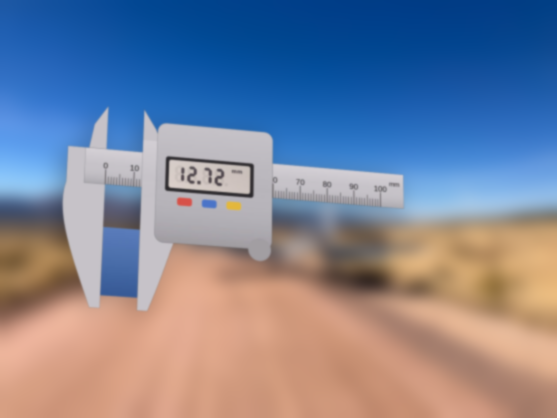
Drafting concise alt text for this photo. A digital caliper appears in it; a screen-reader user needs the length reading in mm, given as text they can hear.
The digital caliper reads 12.72 mm
